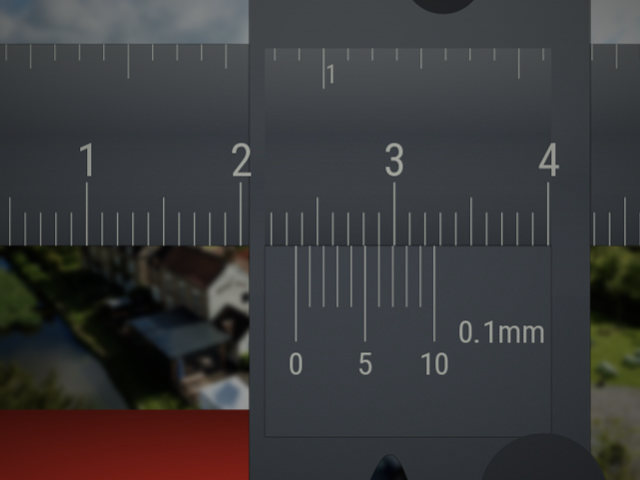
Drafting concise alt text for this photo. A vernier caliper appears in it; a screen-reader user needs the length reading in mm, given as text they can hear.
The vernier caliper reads 23.6 mm
